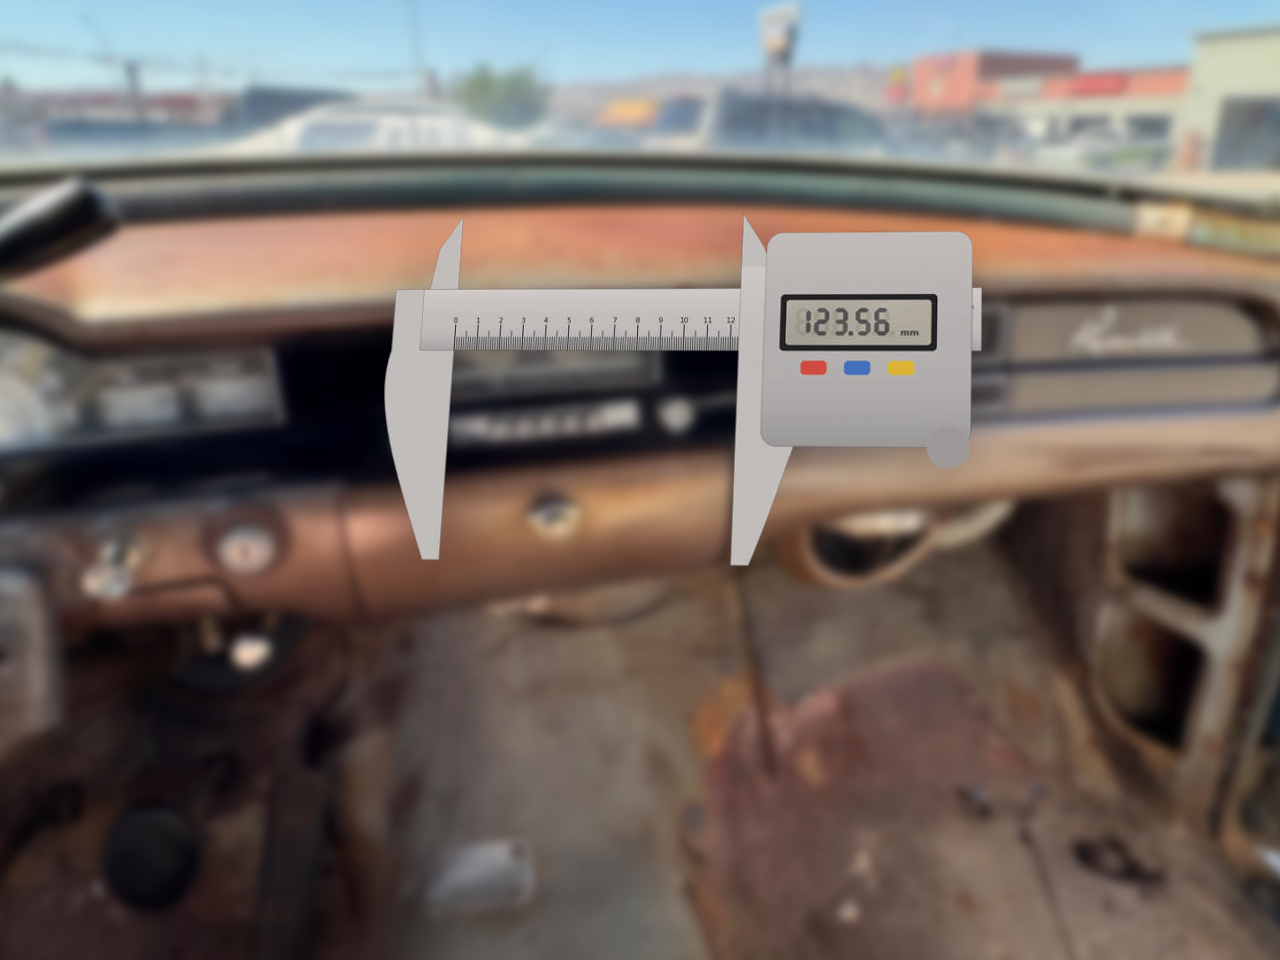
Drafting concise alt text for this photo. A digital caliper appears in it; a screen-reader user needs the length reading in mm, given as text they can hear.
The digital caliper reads 123.56 mm
